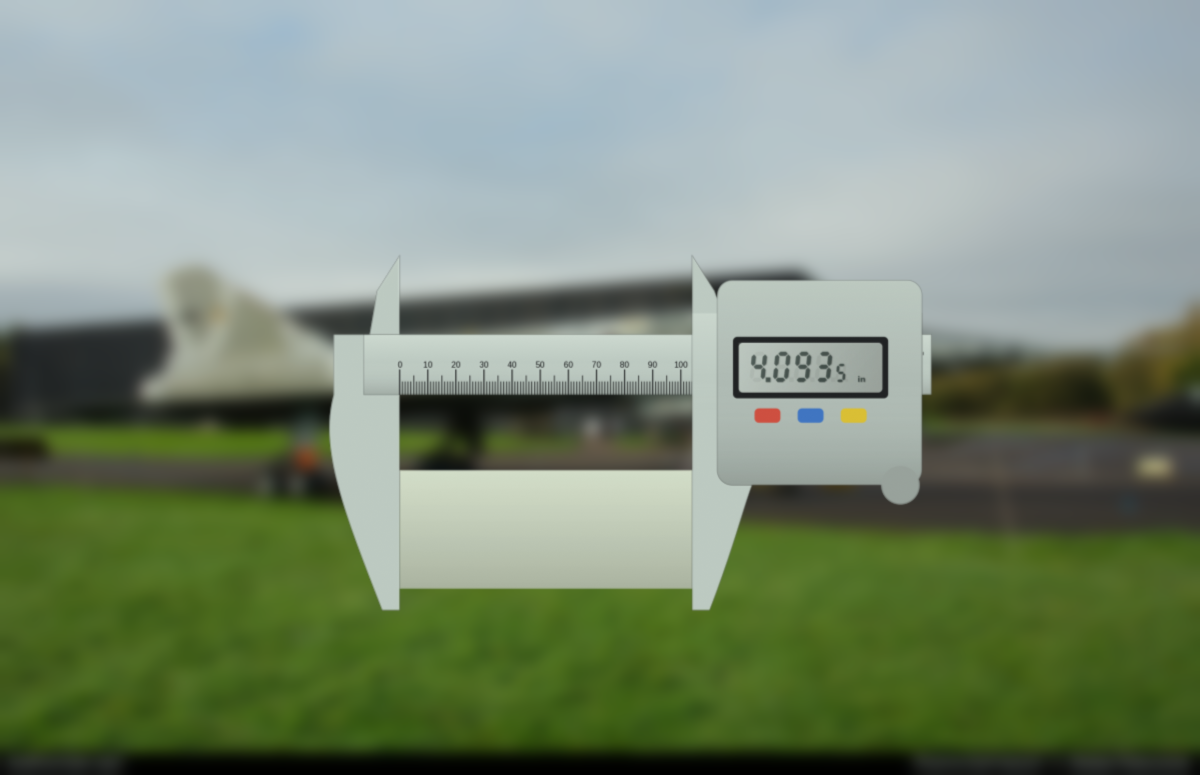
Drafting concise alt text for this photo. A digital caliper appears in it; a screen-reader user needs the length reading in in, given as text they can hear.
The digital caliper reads 4.0935 in
